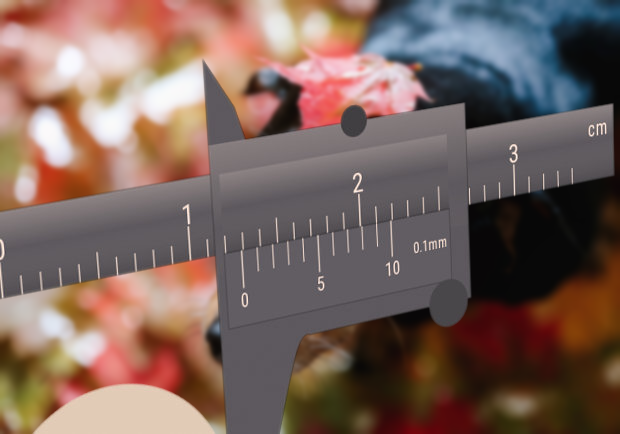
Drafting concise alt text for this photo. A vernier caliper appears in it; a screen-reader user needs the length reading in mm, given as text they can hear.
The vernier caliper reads 12.9 mm
